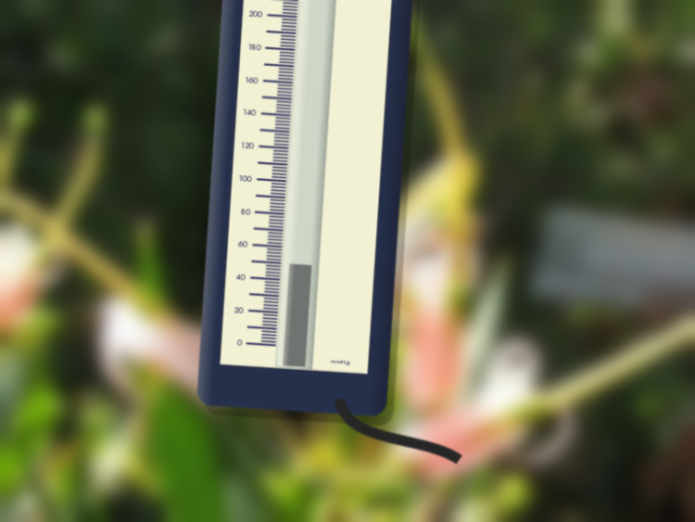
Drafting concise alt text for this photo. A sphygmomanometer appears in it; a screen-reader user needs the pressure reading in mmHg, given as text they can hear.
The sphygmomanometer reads 50 mmHg
